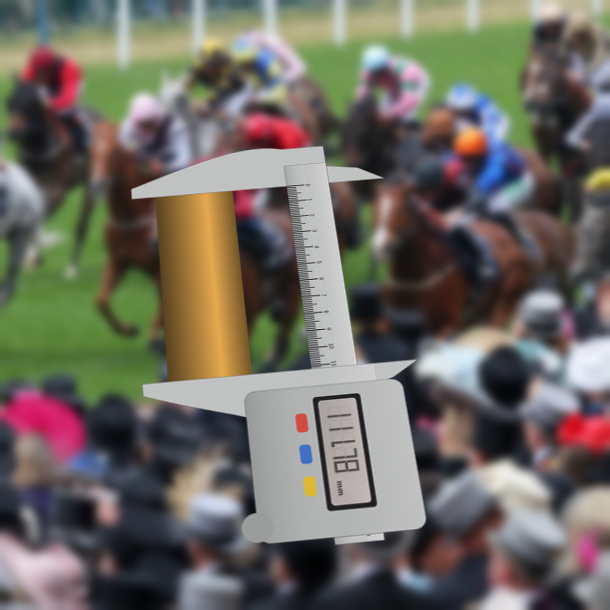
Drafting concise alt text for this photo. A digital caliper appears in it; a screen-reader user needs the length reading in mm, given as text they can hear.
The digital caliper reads 111.78 mm
